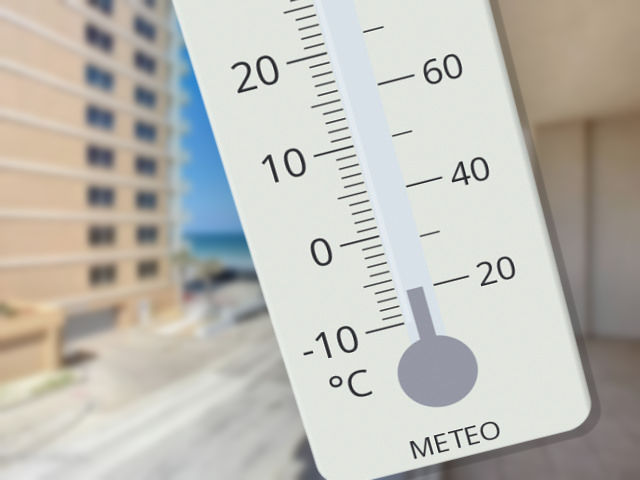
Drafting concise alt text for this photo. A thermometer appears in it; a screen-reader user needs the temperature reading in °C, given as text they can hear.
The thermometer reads -6.5 °C
